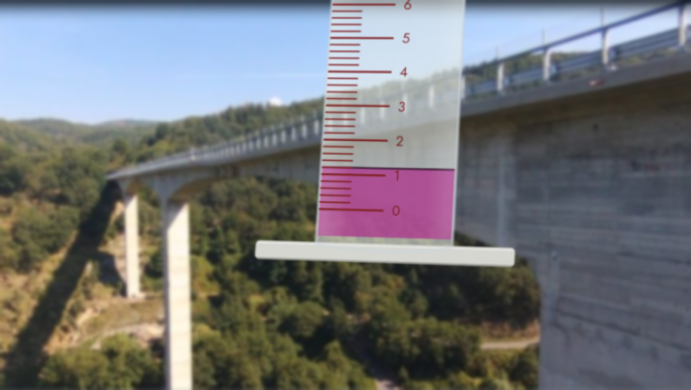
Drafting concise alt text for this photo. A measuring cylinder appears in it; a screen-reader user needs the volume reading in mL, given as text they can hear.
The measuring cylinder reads 1.2 mL
